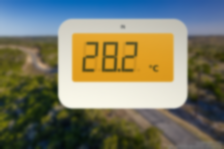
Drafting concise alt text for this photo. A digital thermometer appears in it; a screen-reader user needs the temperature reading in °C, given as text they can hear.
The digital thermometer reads 28.2 °C
